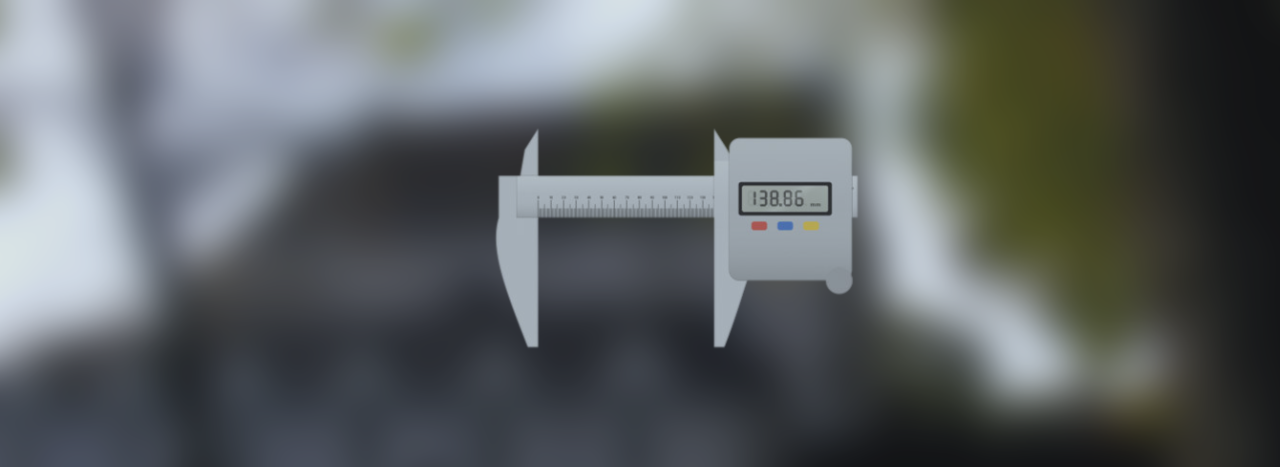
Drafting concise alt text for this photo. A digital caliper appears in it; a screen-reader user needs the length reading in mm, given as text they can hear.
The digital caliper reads 138.86 mm
